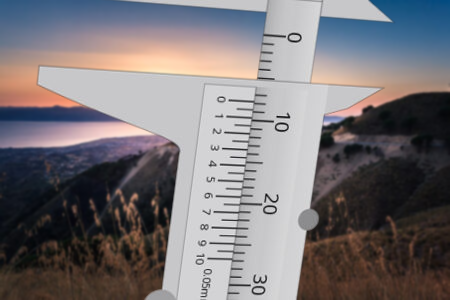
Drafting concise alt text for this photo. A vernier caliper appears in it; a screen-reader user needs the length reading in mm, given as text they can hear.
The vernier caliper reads 7.8 mm
